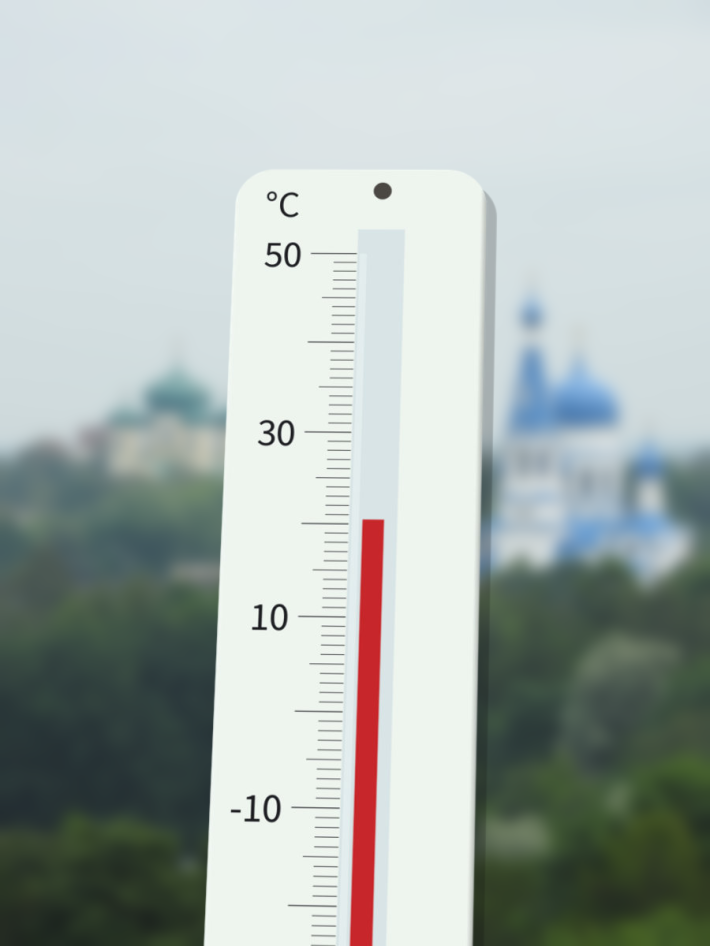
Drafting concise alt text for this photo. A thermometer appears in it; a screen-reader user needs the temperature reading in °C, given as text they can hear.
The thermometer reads 20.5 °C
